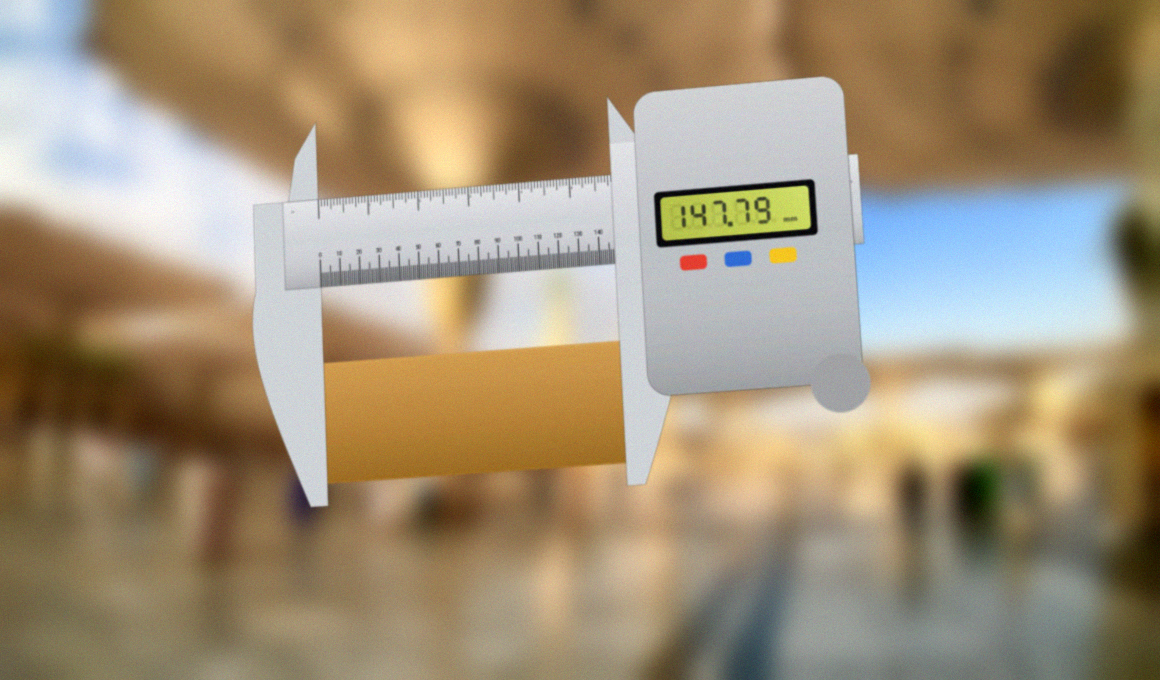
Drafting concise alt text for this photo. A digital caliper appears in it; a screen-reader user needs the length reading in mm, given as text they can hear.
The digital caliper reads 147.79 mm
